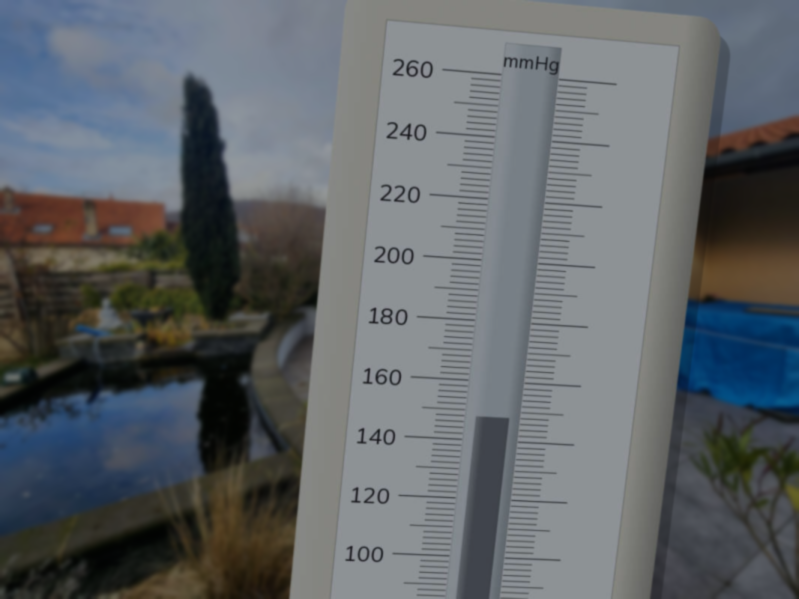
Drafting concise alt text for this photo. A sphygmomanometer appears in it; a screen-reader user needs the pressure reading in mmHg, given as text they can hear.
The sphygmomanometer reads 148 mmHg
